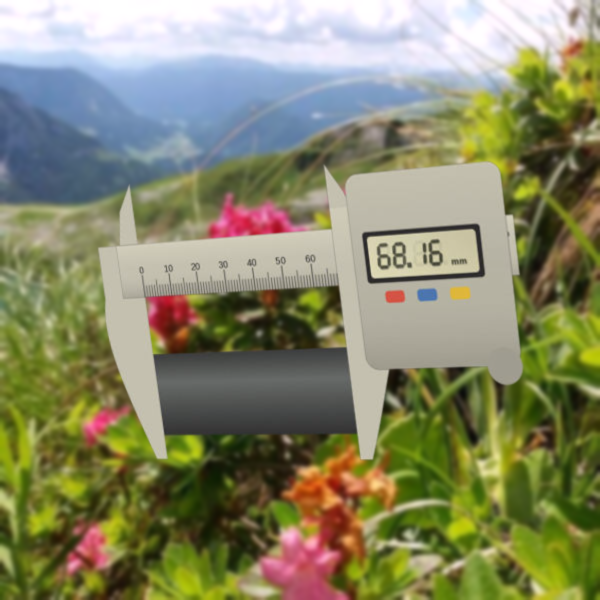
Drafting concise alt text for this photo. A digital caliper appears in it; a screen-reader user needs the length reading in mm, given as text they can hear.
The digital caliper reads 68.16 mm
